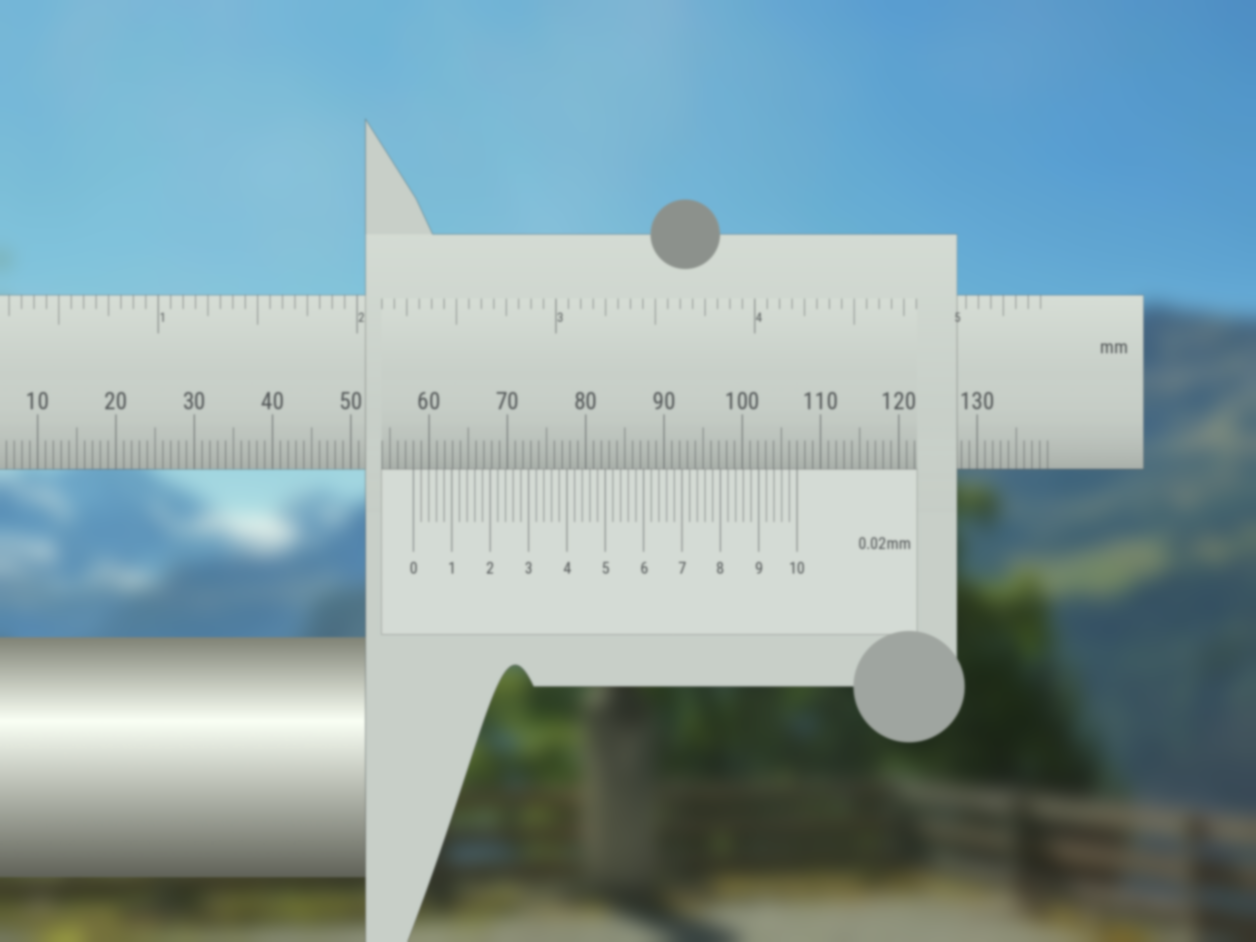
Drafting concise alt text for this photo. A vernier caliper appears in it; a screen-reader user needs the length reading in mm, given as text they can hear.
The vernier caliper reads 58.0 mm
